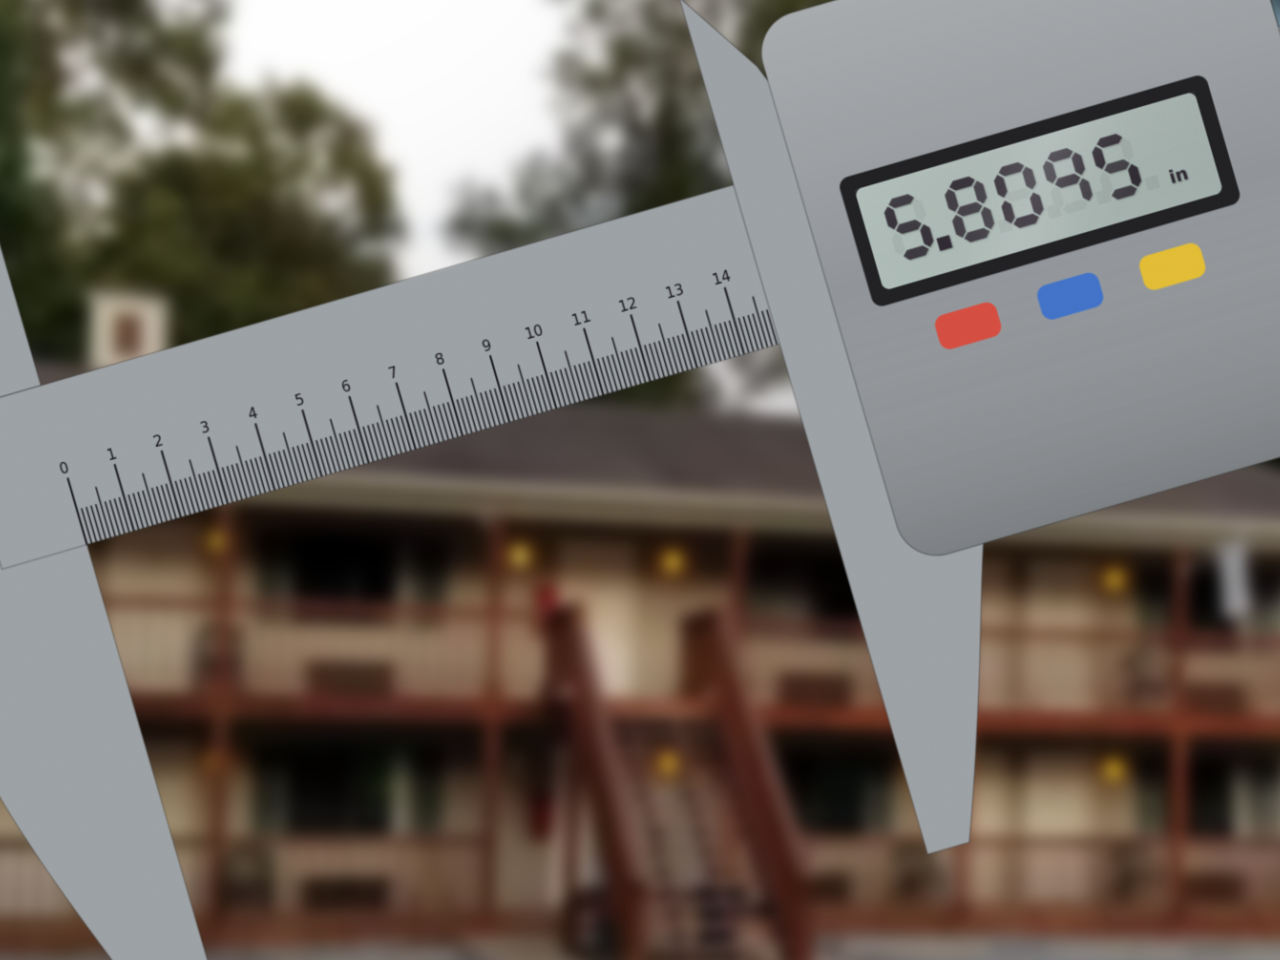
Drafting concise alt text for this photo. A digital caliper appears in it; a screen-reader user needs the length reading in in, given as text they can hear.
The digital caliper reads 5.8095 in
